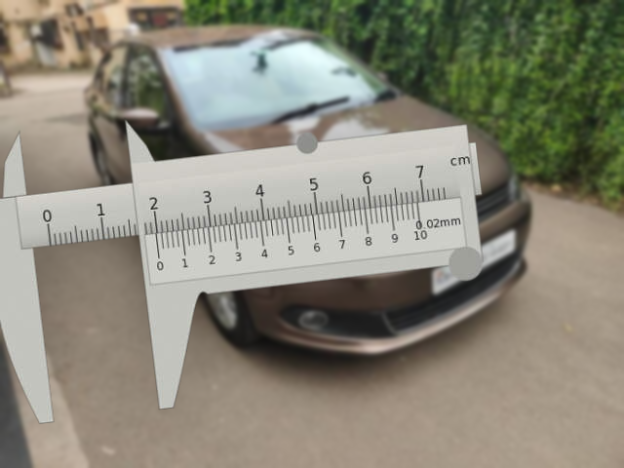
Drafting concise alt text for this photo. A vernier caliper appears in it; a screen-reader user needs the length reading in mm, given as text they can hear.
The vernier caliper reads 19.8 mm
